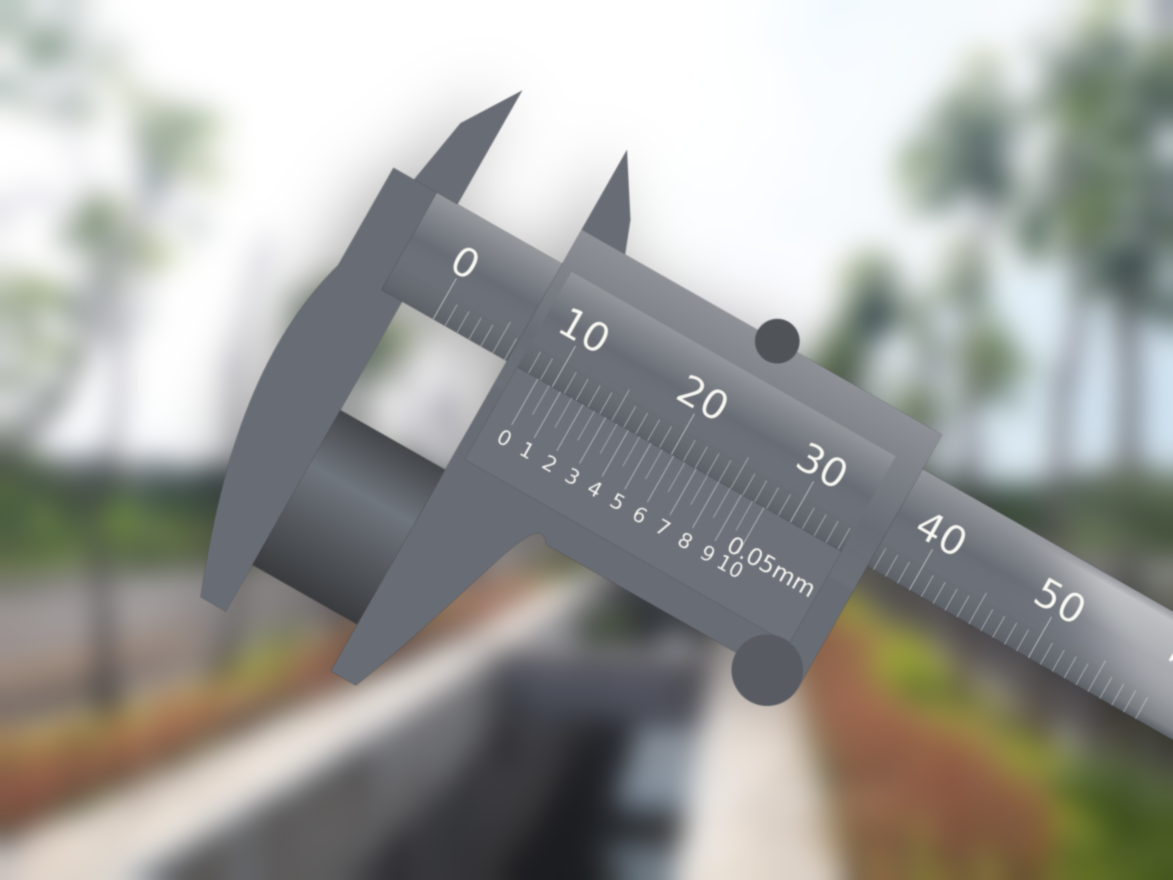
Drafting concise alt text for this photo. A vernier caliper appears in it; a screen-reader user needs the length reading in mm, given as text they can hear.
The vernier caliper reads 8.8 mm
